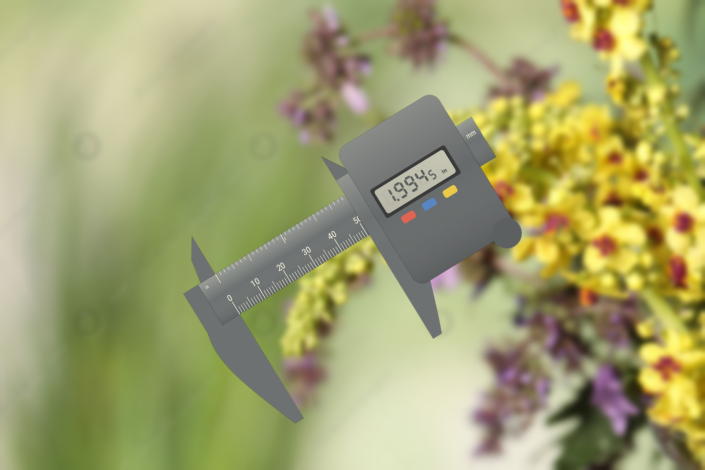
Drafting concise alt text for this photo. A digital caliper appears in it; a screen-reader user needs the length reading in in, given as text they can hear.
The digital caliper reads 1.9945 in
